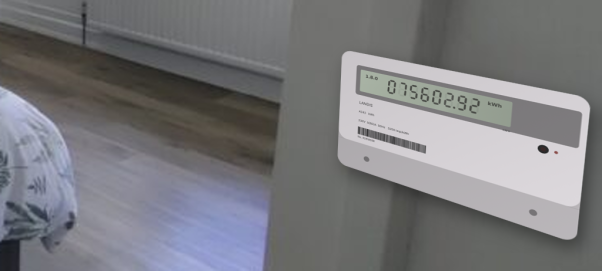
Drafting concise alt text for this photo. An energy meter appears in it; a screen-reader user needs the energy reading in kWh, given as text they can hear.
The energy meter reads 75602.92 kWh
